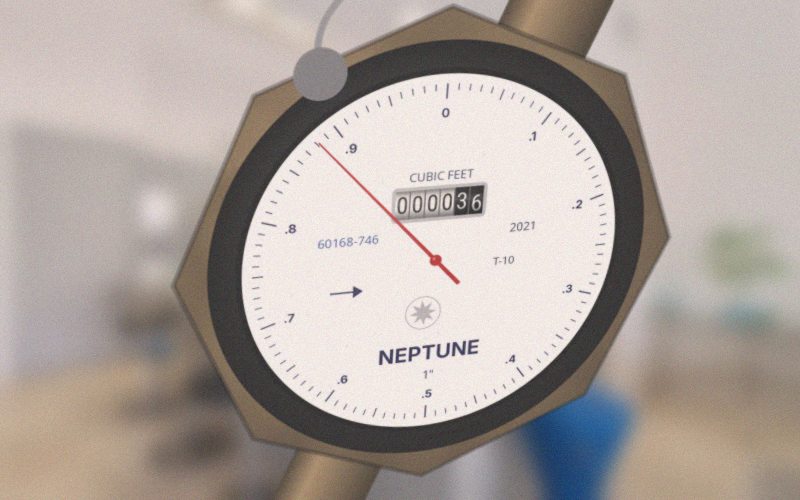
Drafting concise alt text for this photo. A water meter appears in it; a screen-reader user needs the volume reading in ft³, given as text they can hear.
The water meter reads 35.88 ft³
